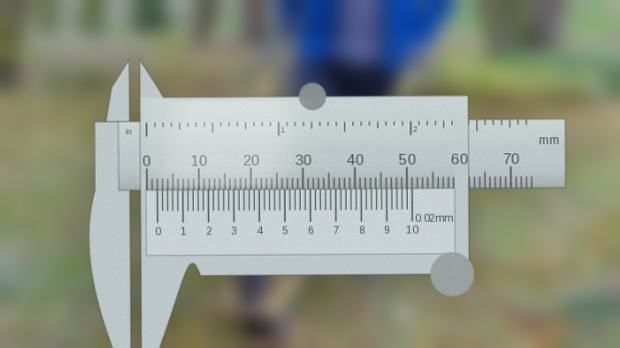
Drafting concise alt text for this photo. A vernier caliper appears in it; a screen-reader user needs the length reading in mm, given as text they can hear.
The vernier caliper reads 2.0 mm
